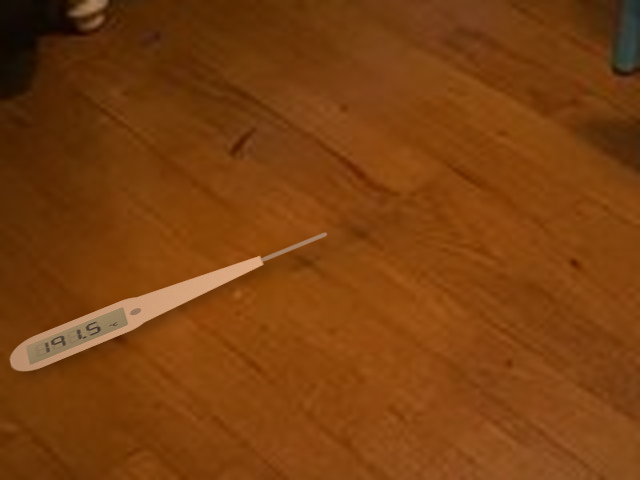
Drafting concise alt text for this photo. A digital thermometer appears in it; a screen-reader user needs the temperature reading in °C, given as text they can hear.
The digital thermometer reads 191.5 °C
